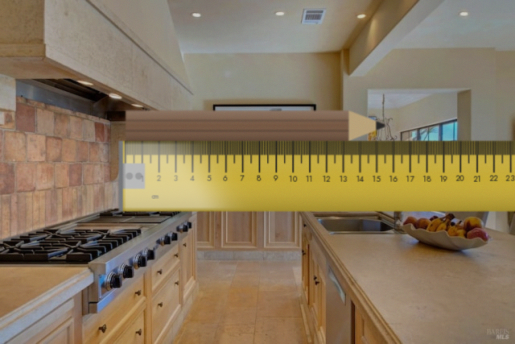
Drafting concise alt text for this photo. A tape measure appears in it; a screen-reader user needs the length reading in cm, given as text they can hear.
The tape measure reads 15.5 cm
